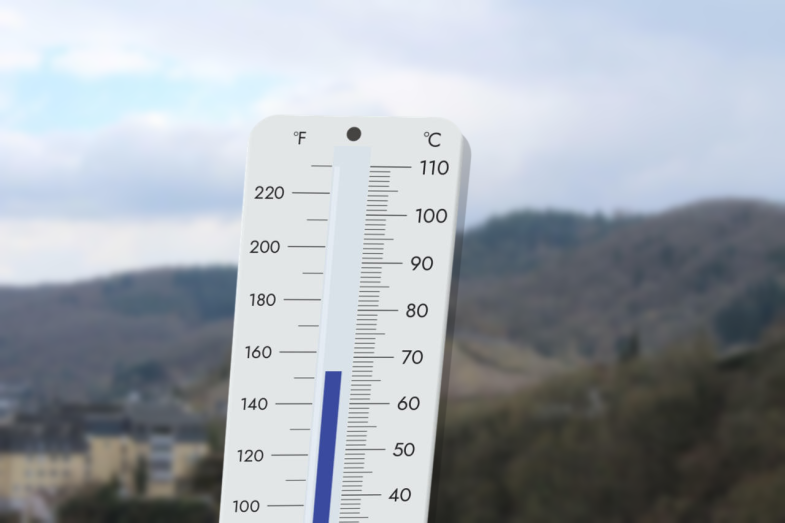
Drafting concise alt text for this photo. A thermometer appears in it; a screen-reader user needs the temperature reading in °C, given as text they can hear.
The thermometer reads 67 °C
